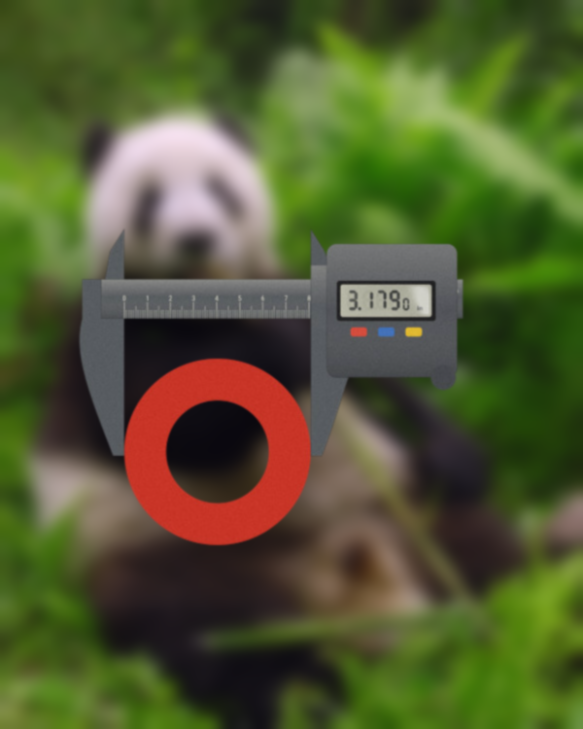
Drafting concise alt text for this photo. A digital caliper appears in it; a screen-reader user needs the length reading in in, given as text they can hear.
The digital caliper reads 3.1790 in
